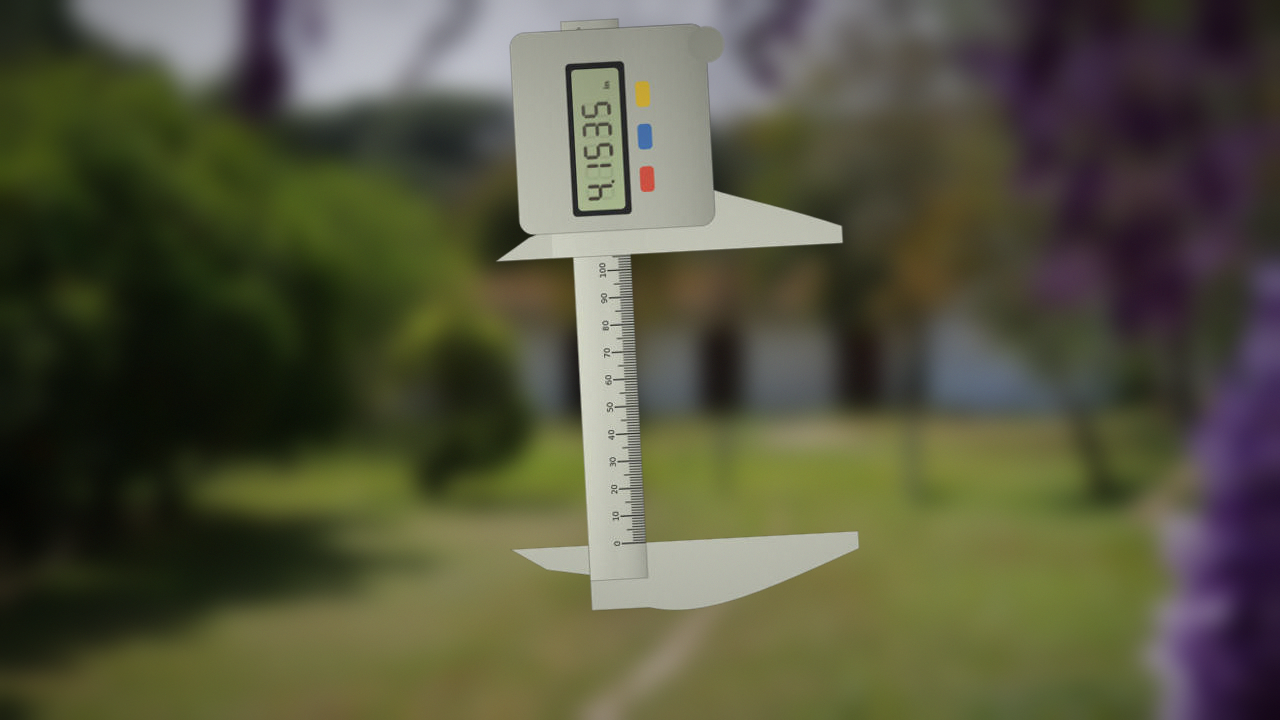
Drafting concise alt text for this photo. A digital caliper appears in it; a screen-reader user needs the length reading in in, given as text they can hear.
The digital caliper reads 4.1535 in
